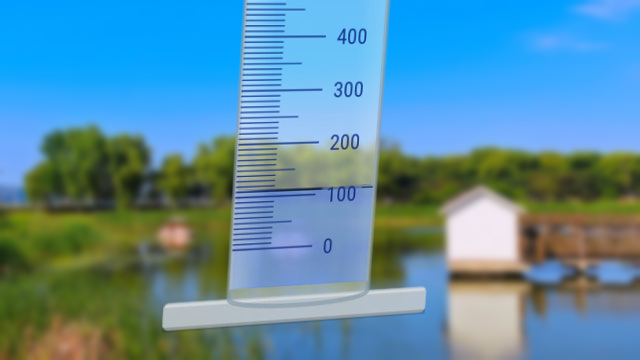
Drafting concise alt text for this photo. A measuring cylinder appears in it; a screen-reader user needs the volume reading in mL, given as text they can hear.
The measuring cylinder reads 110 mL
